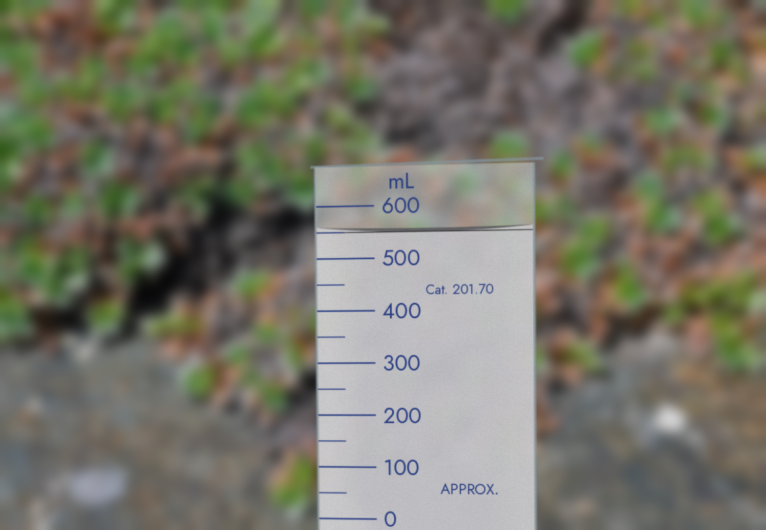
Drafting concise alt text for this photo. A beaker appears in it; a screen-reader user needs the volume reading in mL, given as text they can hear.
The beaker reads 550 mL
